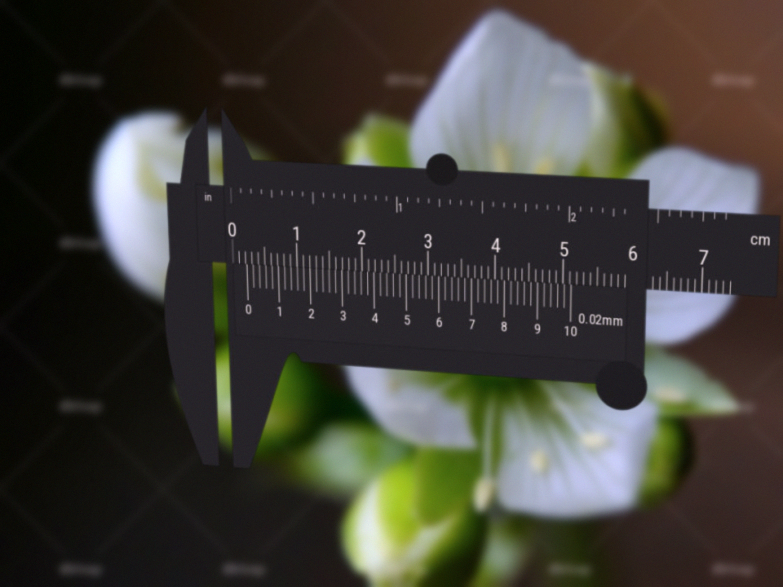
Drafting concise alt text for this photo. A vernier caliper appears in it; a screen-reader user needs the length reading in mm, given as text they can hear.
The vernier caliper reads 2.2 mm
